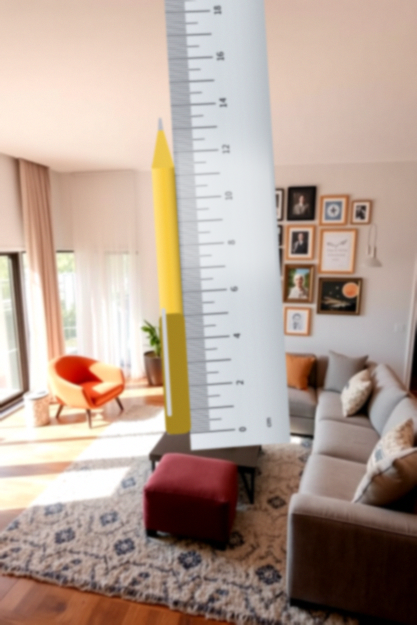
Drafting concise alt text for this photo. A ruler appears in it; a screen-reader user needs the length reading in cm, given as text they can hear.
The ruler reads 13.5 cm
